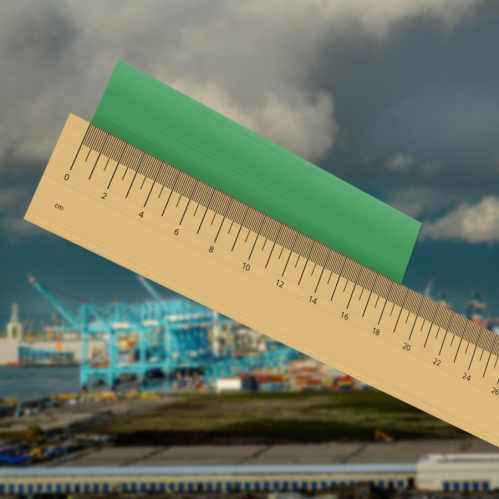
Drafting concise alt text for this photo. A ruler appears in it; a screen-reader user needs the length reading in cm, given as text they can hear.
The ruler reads 18.5 cm
